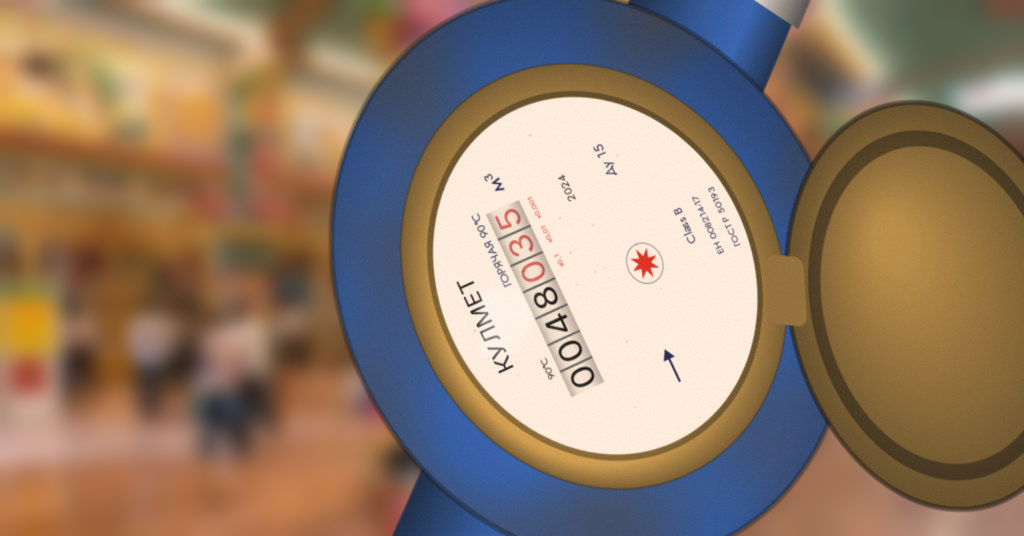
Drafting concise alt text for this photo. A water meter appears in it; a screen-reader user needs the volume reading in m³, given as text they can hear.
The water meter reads 48.035 m³
